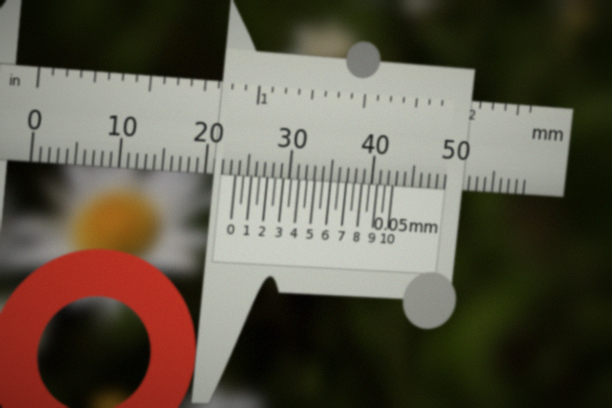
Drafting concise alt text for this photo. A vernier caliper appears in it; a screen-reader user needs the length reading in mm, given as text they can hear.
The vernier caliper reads 23.6 mm
